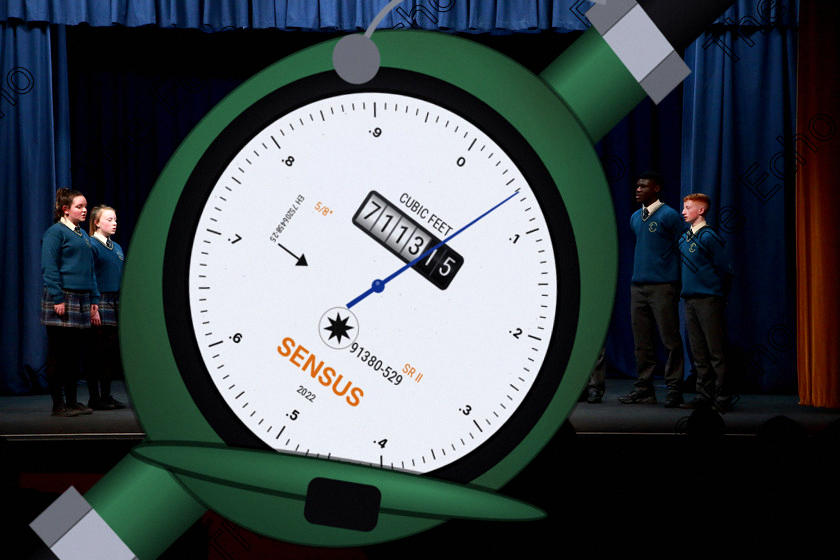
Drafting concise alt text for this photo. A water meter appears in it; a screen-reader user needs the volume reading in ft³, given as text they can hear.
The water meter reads 711315.06 ft³
